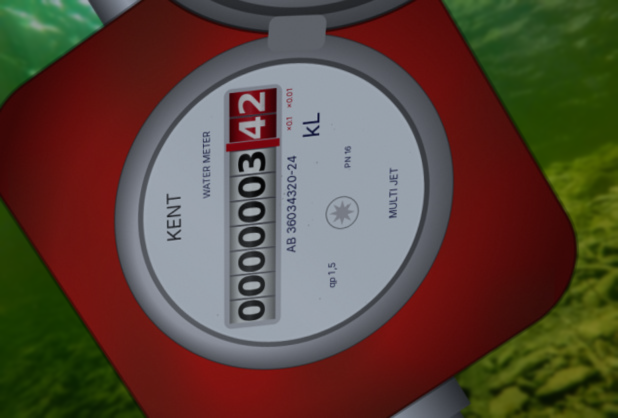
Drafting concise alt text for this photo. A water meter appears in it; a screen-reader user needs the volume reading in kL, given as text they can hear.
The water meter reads 3.42 kL
